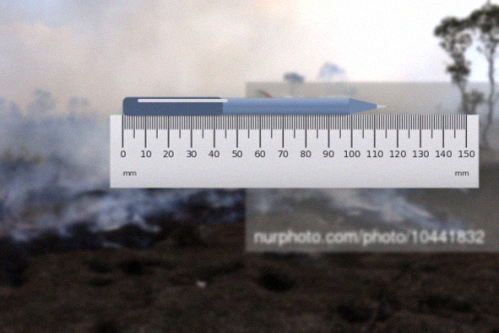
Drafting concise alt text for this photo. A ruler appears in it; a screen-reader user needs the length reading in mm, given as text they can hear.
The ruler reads 115 mm
